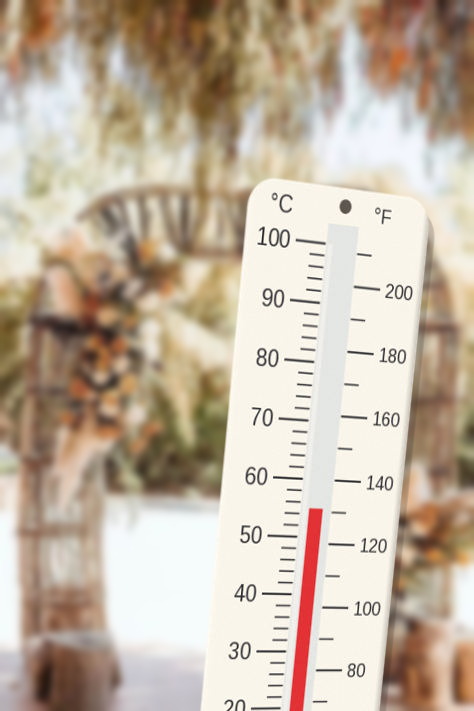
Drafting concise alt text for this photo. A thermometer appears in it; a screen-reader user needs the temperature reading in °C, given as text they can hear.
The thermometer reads 55 °C
